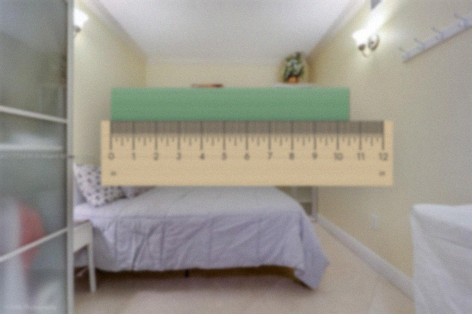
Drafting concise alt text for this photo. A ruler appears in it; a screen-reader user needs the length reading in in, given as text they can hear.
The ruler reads 10.5 in
